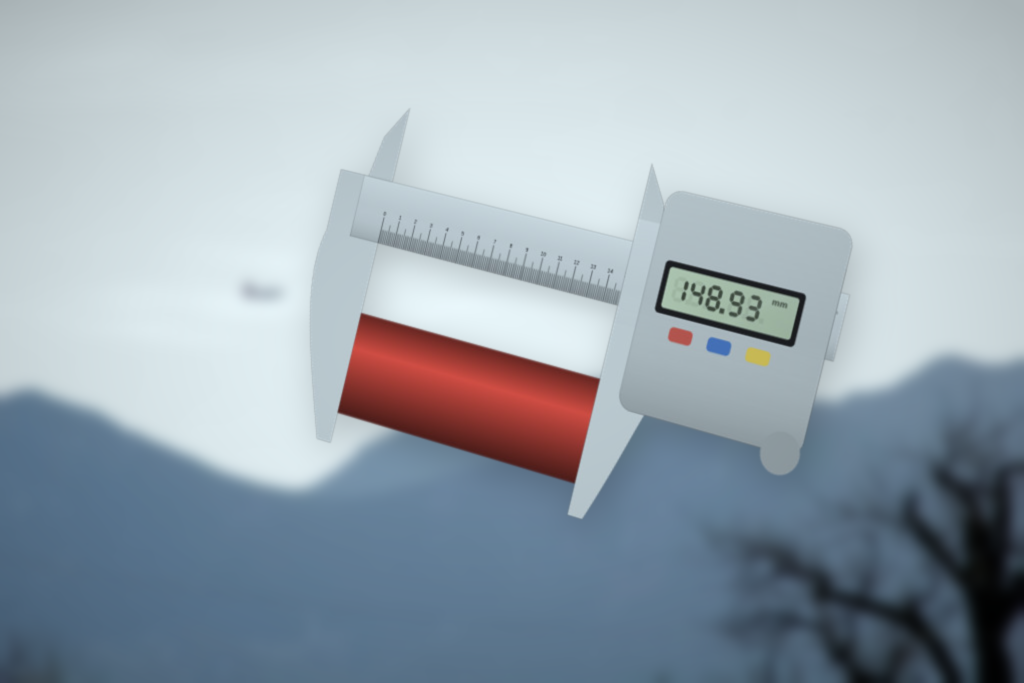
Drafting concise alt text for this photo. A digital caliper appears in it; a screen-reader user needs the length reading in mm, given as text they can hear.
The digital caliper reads 148.93 mm
